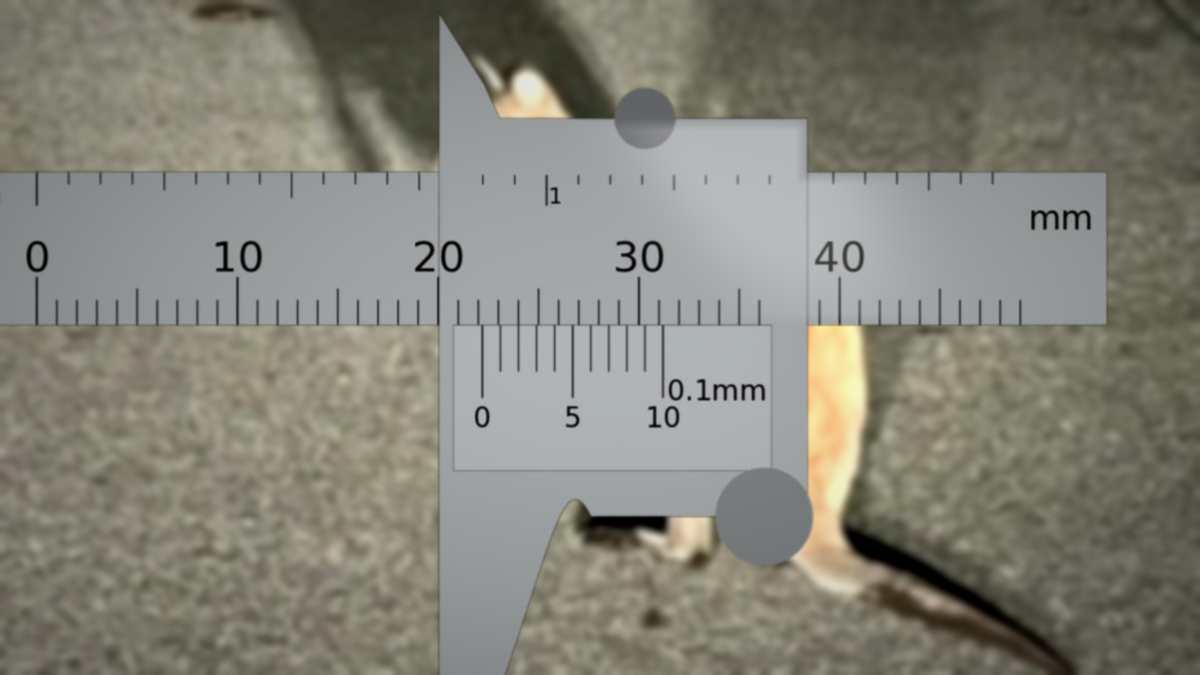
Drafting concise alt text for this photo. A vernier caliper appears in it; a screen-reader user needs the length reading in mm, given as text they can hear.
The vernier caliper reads 22.2 mm
